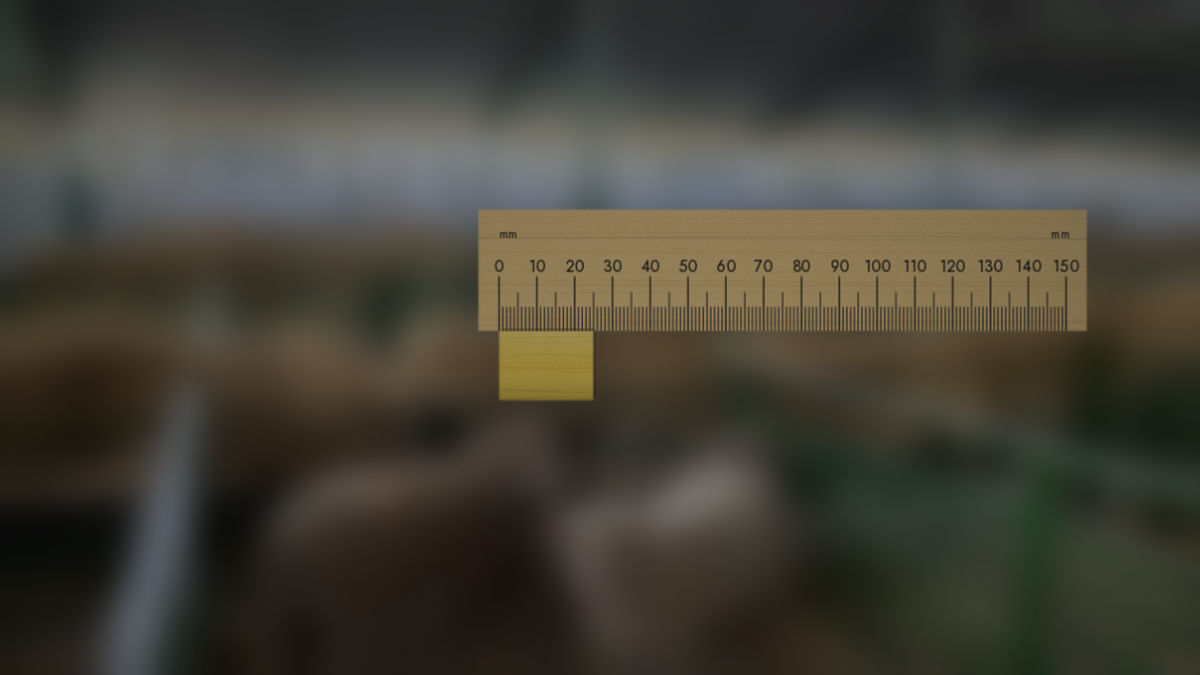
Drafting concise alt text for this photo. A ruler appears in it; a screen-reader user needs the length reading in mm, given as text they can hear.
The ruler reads 25 mm
